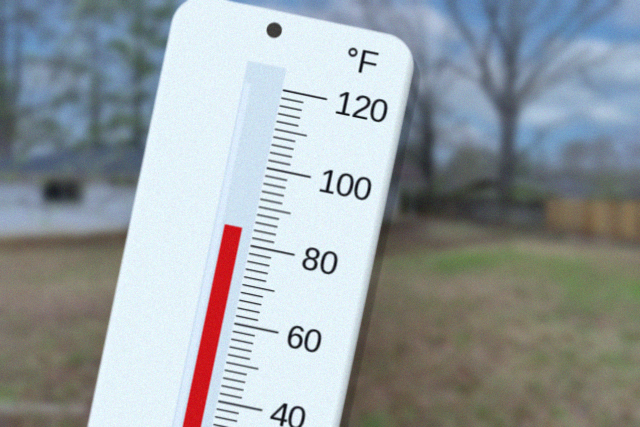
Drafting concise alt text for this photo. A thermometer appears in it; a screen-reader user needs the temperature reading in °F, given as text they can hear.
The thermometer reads 84 °F
